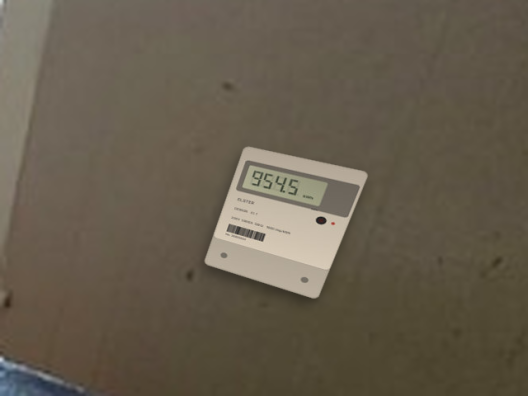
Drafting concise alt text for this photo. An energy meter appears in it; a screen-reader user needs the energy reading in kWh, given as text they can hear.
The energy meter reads 954.5 kWh
